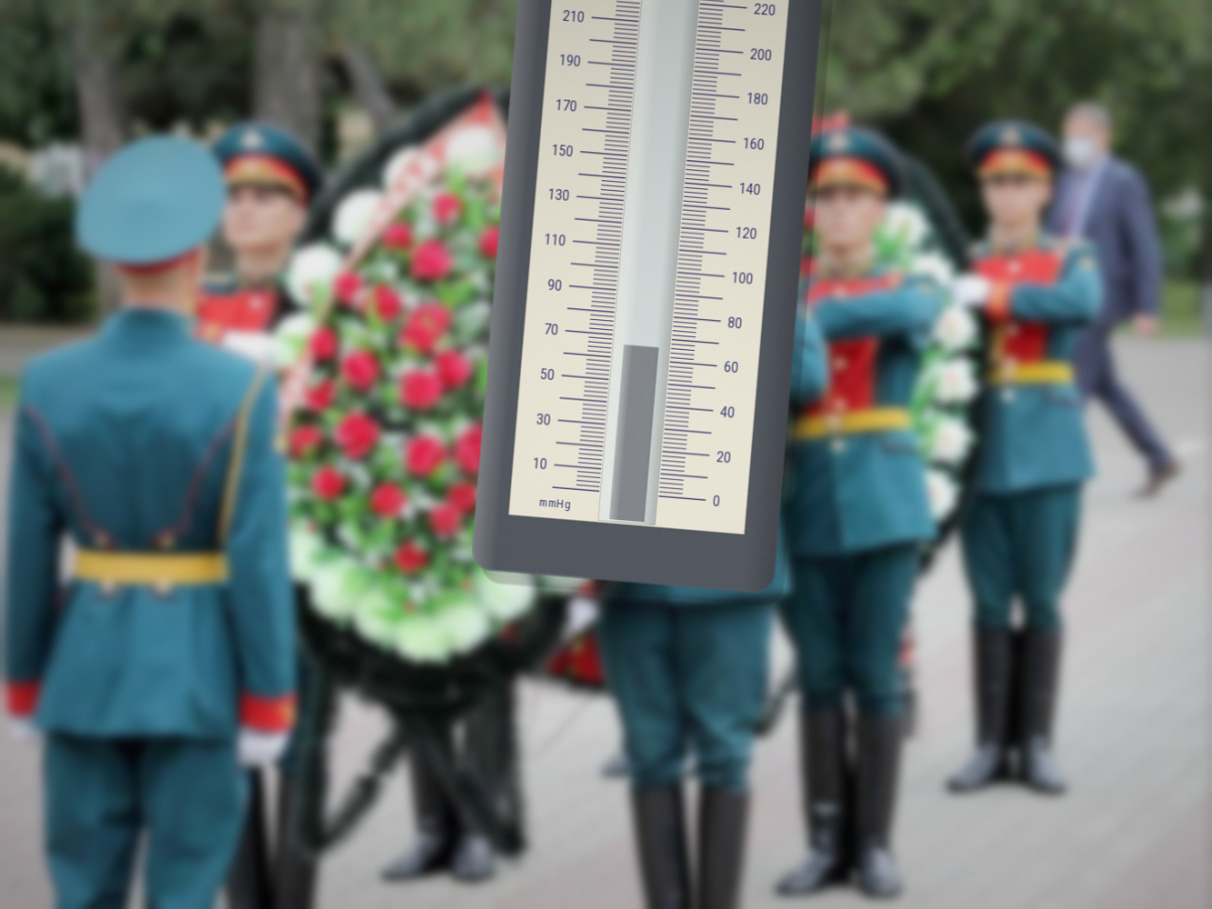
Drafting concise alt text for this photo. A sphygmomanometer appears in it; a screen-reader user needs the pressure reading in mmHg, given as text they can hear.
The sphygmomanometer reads 66 mmHg
